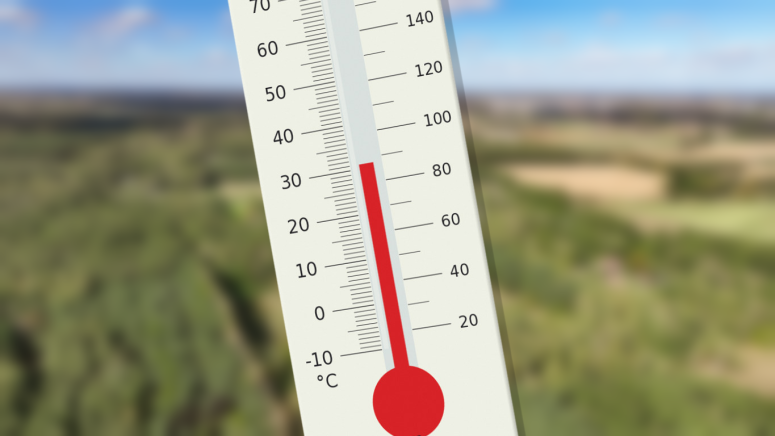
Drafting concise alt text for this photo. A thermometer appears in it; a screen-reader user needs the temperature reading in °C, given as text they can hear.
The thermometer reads 31 °C
